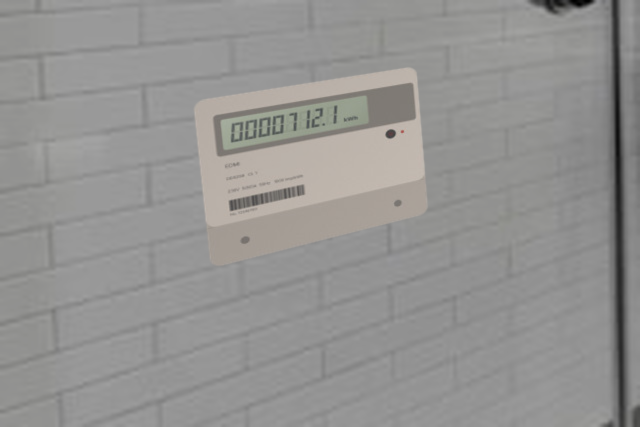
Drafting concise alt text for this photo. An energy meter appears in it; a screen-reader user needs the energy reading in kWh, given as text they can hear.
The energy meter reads 712.1 kWh
